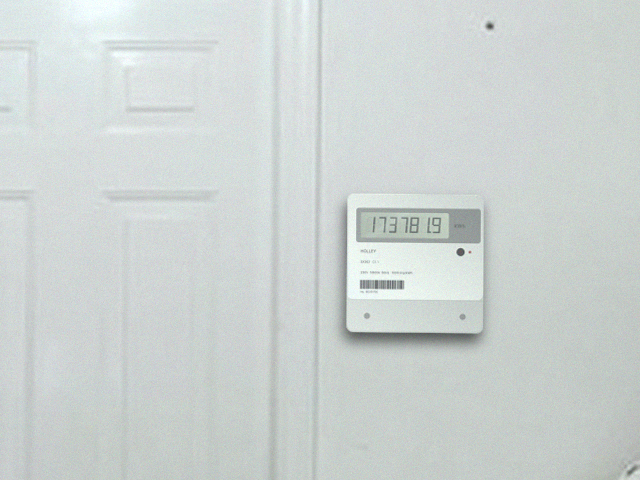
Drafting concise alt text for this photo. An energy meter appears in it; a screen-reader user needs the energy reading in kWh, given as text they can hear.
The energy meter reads 173781.9 kWh
